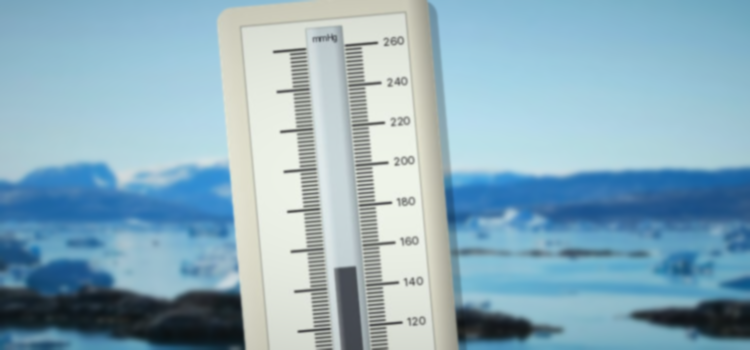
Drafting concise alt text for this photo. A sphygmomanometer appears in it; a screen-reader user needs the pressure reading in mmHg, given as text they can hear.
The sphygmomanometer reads 150 mmHg
